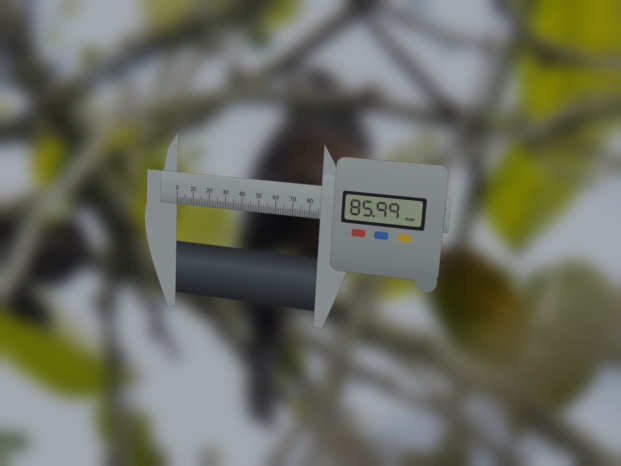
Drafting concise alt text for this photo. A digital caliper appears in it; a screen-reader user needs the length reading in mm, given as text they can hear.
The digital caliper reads 85.99 mm
